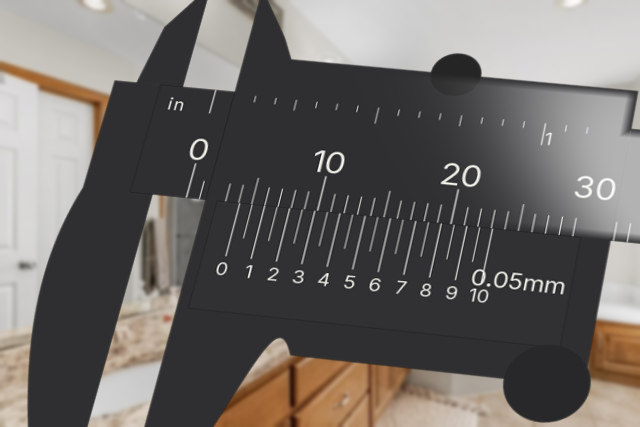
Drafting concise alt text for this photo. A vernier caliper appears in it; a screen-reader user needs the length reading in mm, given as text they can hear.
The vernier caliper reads 4.1 mm
